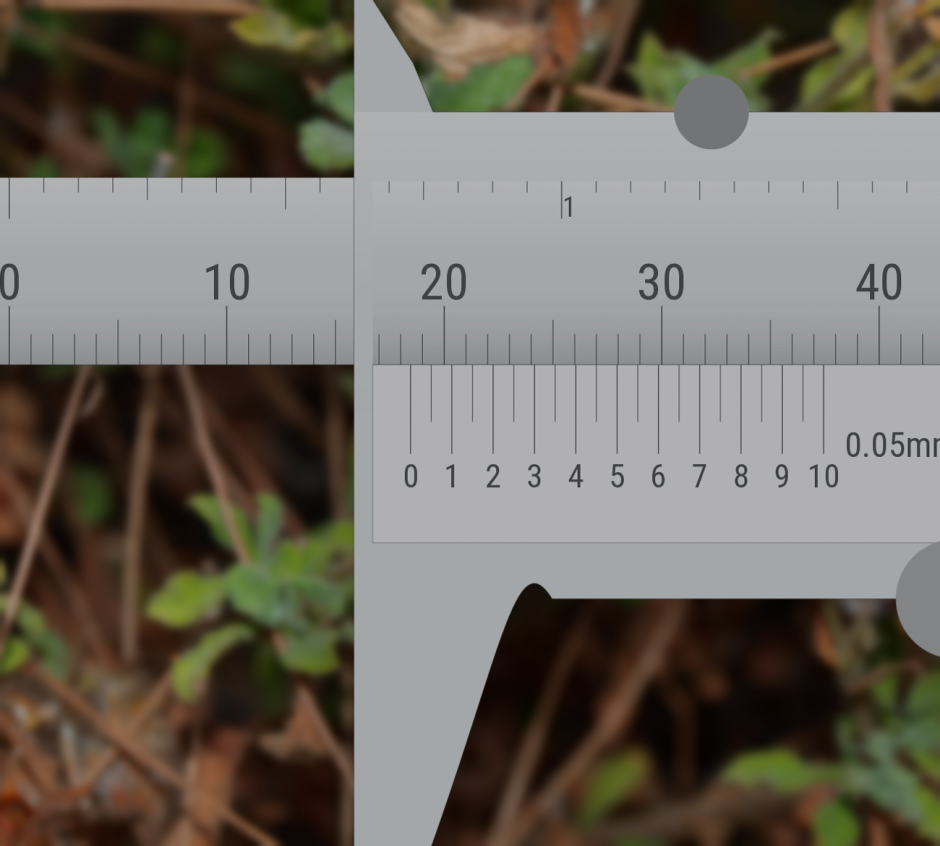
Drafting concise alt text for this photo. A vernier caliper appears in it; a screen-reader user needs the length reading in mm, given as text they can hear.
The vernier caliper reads 18.45 mm
